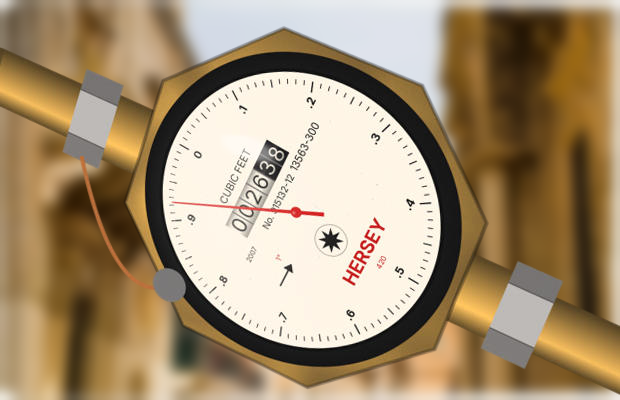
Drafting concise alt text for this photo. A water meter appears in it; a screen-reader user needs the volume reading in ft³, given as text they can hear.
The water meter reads 2637.92 ft³
